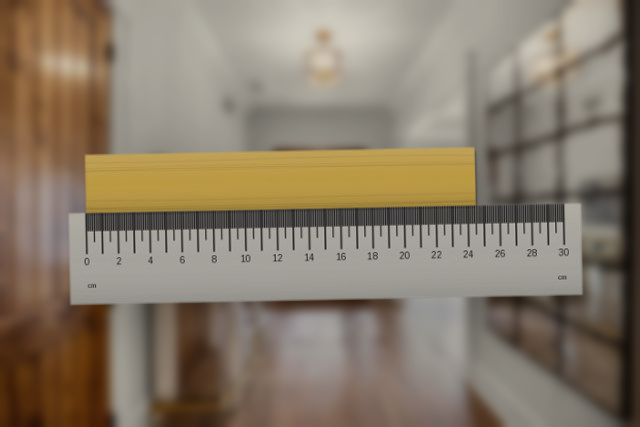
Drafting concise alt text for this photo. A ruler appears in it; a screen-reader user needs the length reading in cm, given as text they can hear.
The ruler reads 24.5 cm
